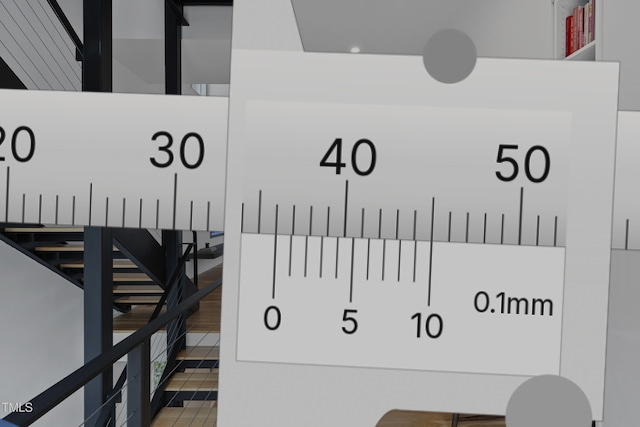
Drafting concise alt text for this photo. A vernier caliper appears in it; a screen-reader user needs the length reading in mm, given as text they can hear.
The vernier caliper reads 36.0 mm
